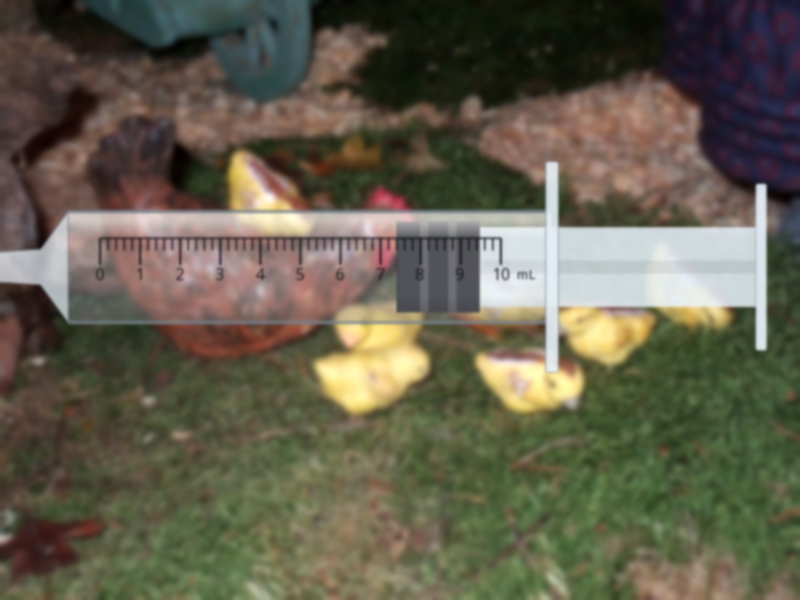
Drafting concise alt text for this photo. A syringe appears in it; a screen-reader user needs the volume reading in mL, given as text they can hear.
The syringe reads 7.4 mL
